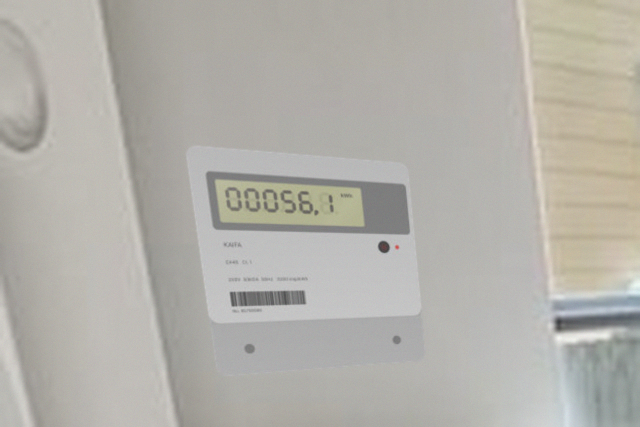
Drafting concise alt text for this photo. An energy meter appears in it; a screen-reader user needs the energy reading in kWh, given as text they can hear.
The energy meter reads 56.1 kWh
